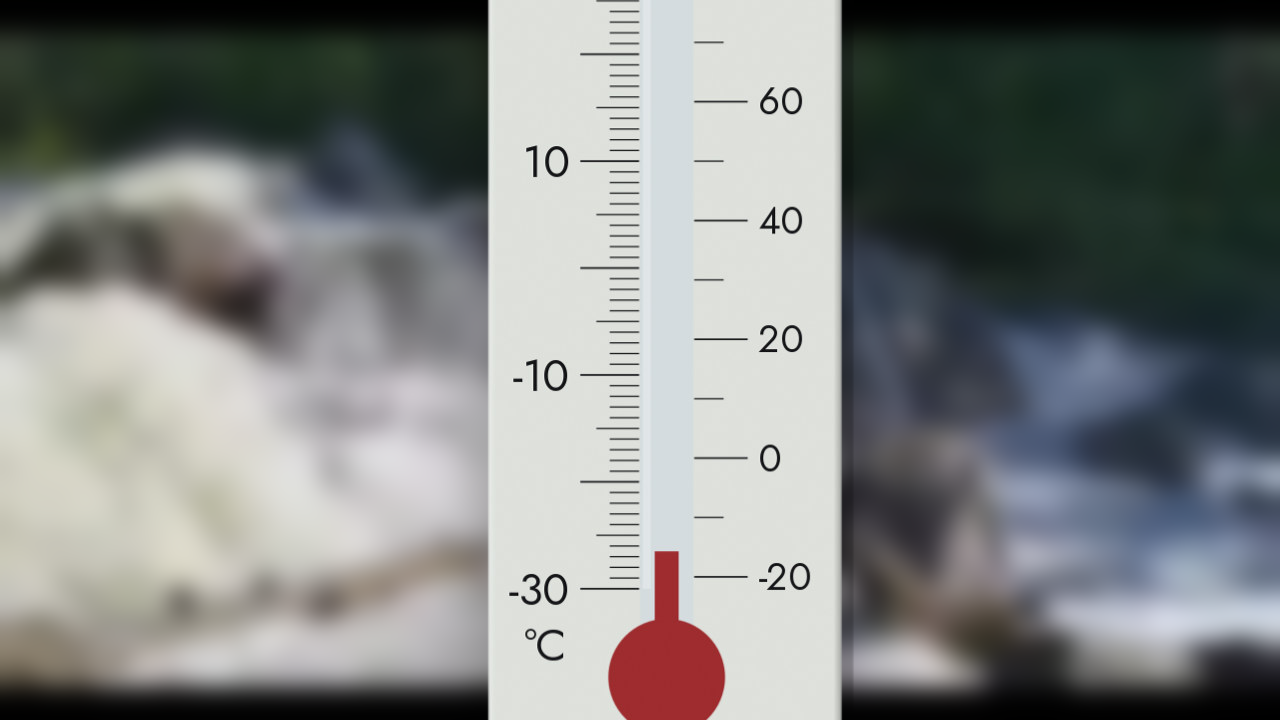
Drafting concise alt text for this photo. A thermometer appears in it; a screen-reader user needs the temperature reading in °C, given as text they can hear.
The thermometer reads -26.5 °C
